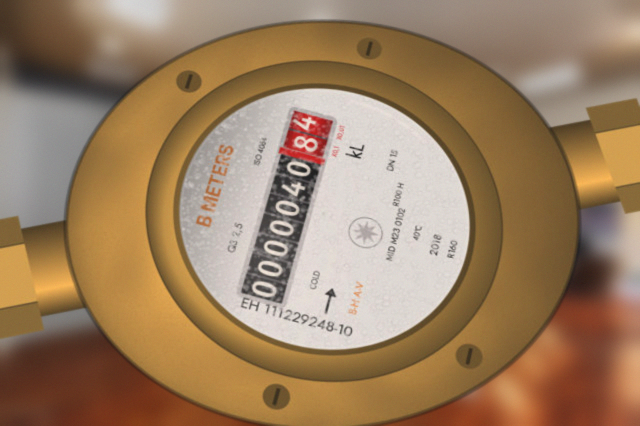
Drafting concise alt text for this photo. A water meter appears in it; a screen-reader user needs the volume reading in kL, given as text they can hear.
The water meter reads 40.84 kL
